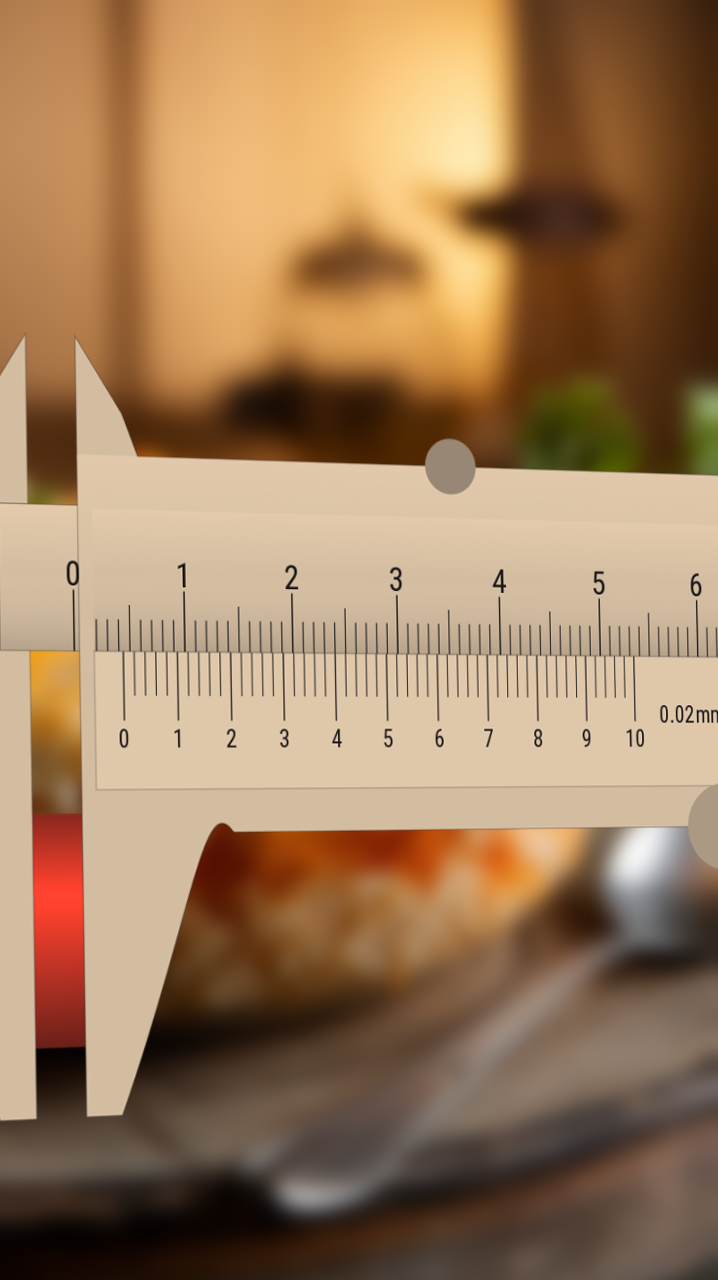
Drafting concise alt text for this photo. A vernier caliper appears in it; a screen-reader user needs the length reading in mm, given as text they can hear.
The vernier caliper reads 4.4 mm
